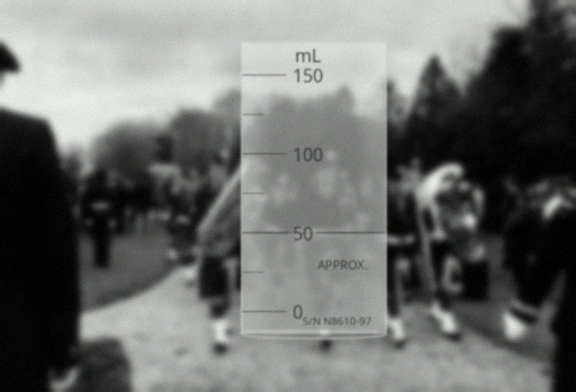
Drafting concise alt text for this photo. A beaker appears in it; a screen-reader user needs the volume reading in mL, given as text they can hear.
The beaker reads 50 mL
